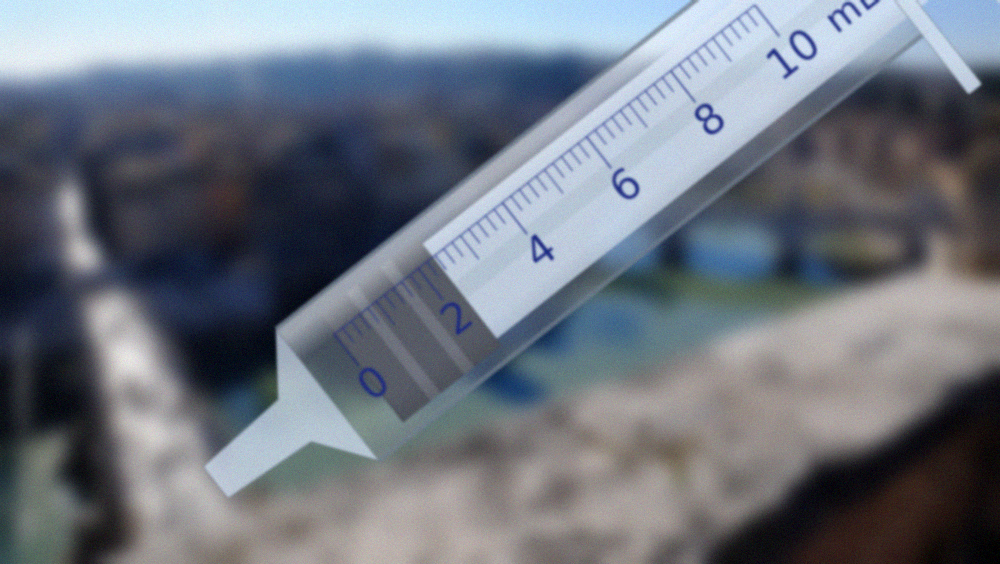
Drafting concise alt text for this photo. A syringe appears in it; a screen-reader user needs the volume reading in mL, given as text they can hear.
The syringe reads 0 mL
